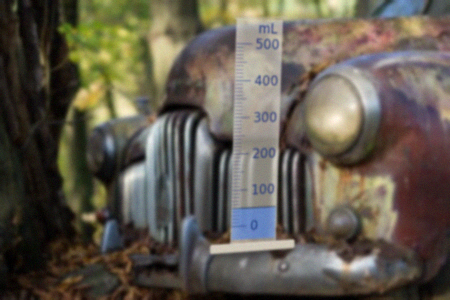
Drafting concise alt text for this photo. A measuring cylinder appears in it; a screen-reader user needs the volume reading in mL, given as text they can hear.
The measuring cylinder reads 50 mL
